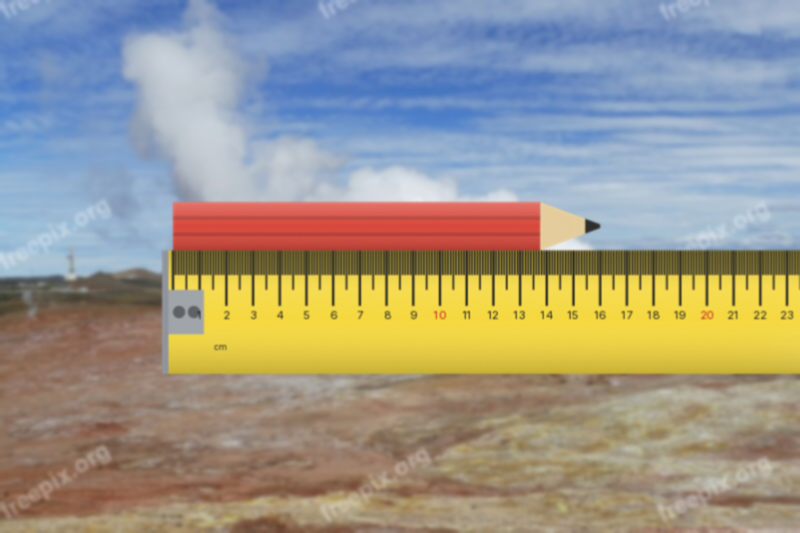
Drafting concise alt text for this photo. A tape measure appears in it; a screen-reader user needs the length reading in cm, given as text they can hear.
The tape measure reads 16 cm
